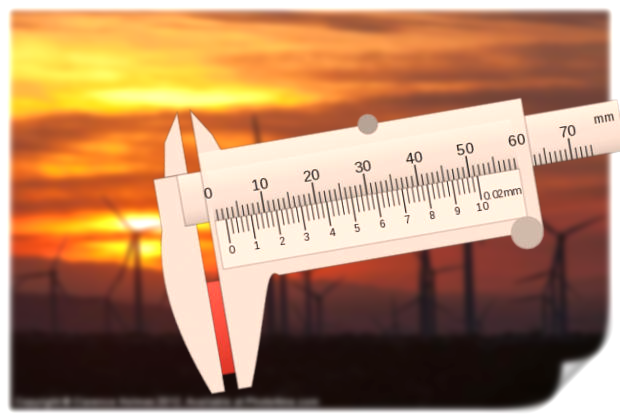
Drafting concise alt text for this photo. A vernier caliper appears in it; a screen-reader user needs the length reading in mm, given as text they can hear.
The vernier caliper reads 2.5 mm
